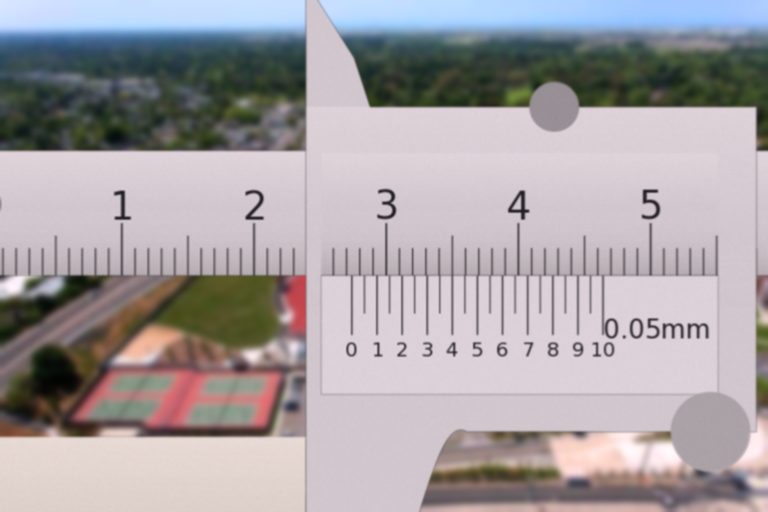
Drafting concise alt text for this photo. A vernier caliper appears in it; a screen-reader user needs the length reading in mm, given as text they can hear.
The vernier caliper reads 27.4 mm
